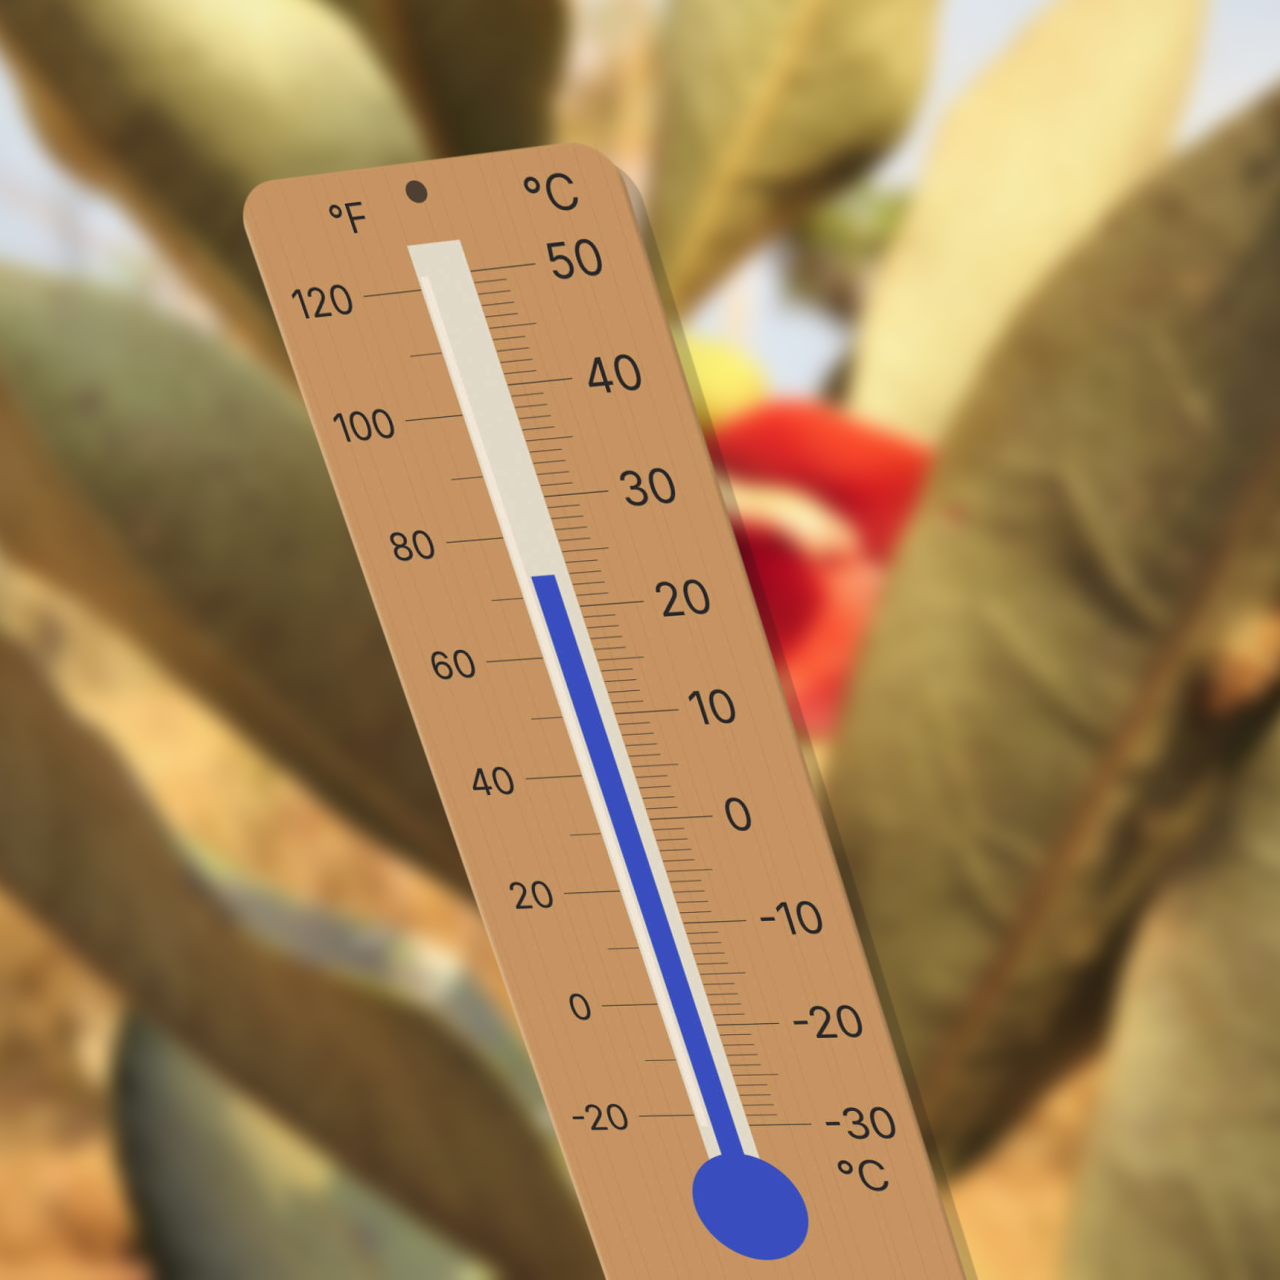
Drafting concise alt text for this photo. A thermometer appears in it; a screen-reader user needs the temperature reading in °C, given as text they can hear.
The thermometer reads 23 °C
